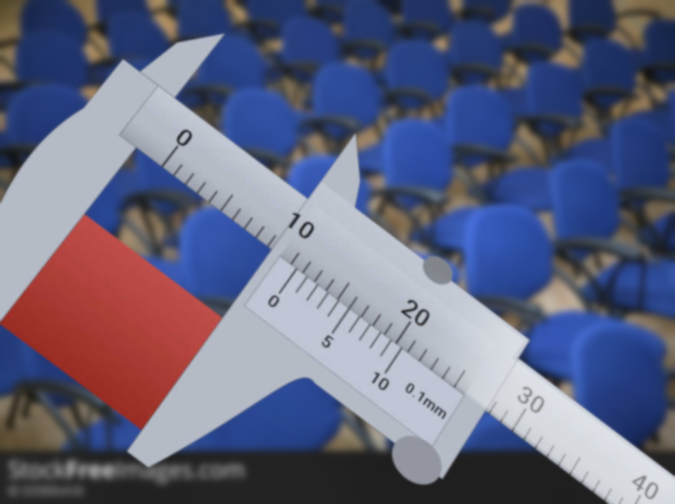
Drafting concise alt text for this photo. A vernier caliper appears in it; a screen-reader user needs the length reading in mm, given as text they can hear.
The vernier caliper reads 11.5 mm
